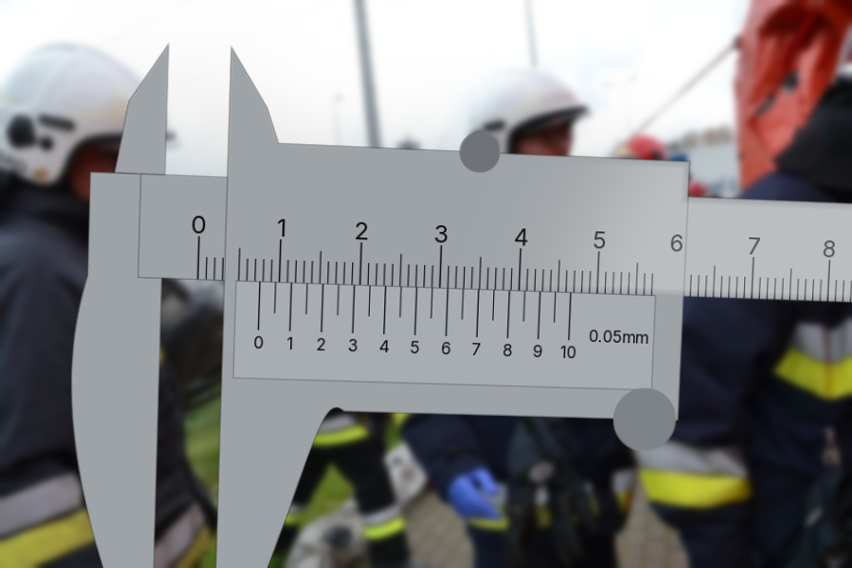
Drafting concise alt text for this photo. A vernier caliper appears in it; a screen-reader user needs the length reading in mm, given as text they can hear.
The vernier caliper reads 7.6 mm
